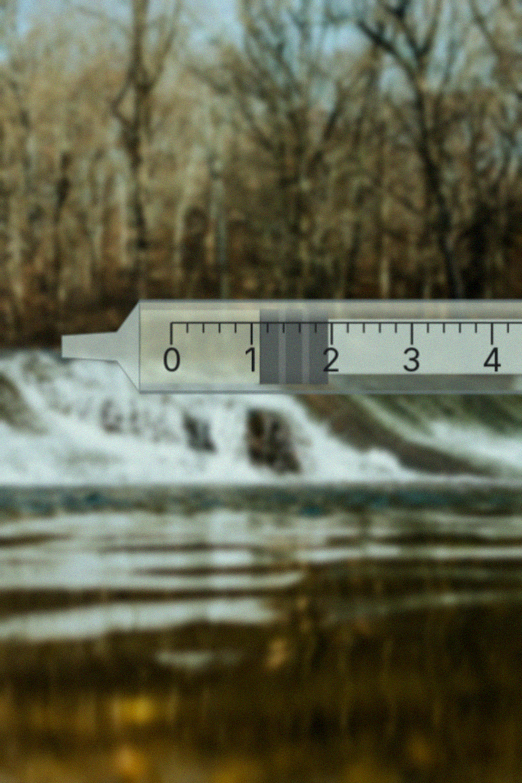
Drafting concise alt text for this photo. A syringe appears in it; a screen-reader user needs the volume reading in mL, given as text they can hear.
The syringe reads 1.1 mL
